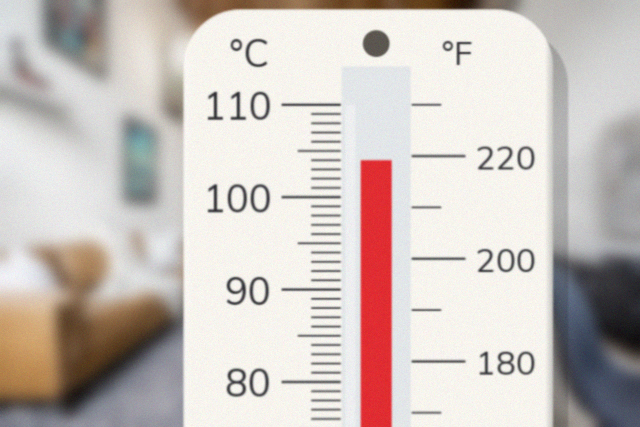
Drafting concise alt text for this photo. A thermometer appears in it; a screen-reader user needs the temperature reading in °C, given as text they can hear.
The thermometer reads 104 °C
